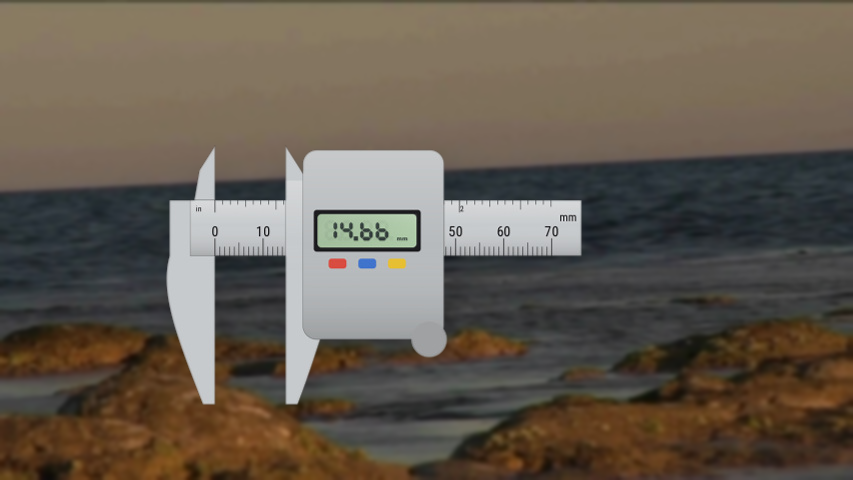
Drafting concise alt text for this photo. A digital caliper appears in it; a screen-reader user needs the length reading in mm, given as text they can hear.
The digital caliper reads 14.66 mm
